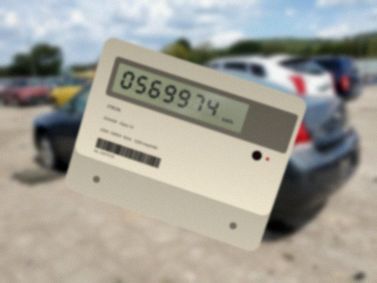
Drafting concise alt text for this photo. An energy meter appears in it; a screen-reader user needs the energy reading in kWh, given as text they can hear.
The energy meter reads 569974 kWh
